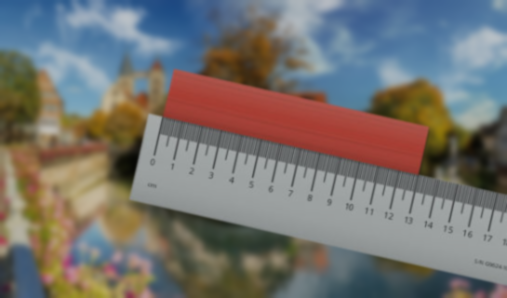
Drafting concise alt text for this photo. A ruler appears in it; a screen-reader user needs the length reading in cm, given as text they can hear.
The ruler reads 13 cm
